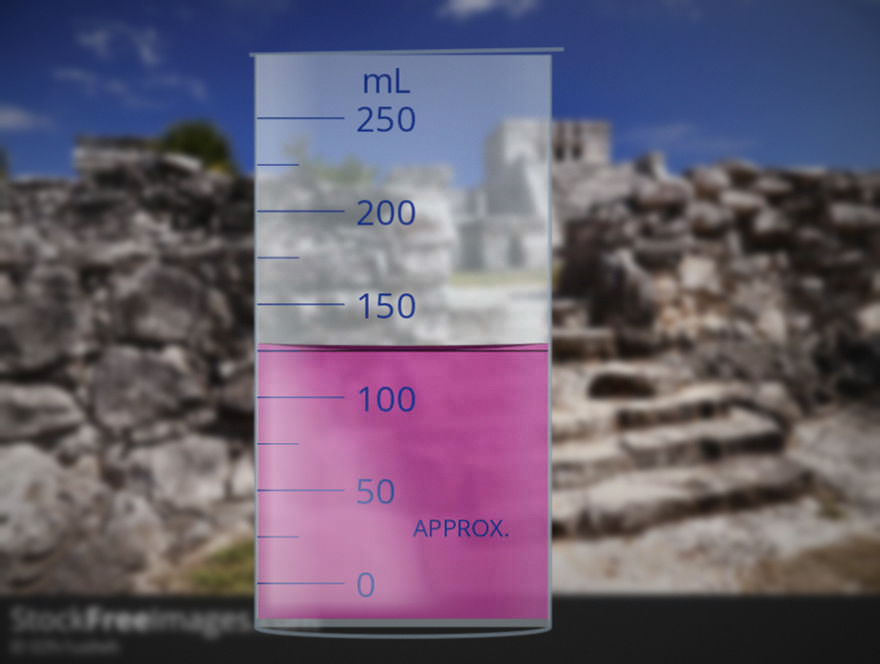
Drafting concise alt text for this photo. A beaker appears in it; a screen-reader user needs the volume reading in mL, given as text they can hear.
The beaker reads 125 mL
